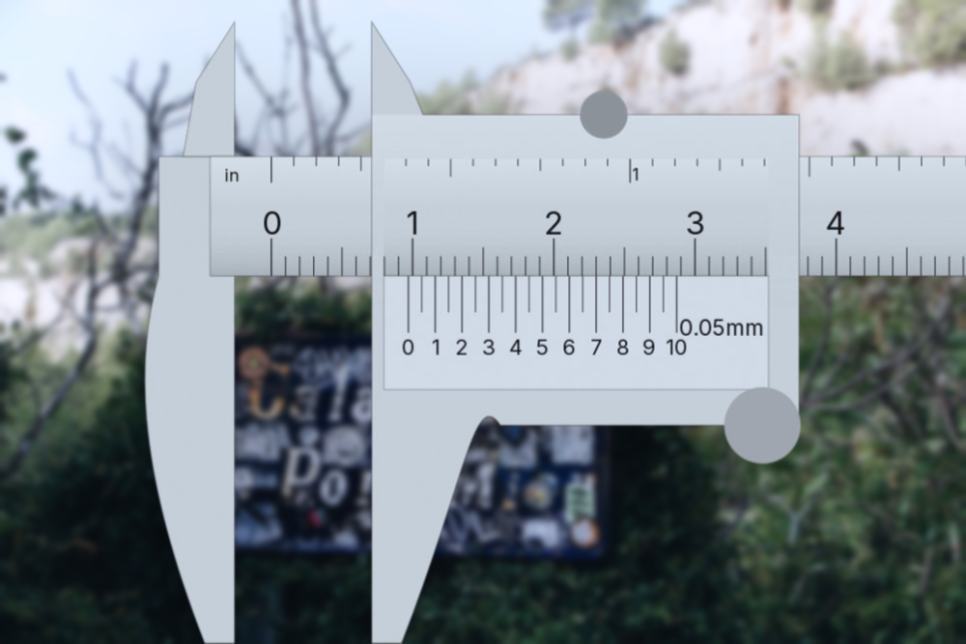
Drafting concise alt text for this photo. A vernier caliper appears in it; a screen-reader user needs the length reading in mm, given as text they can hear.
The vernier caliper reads 9.7 mm
